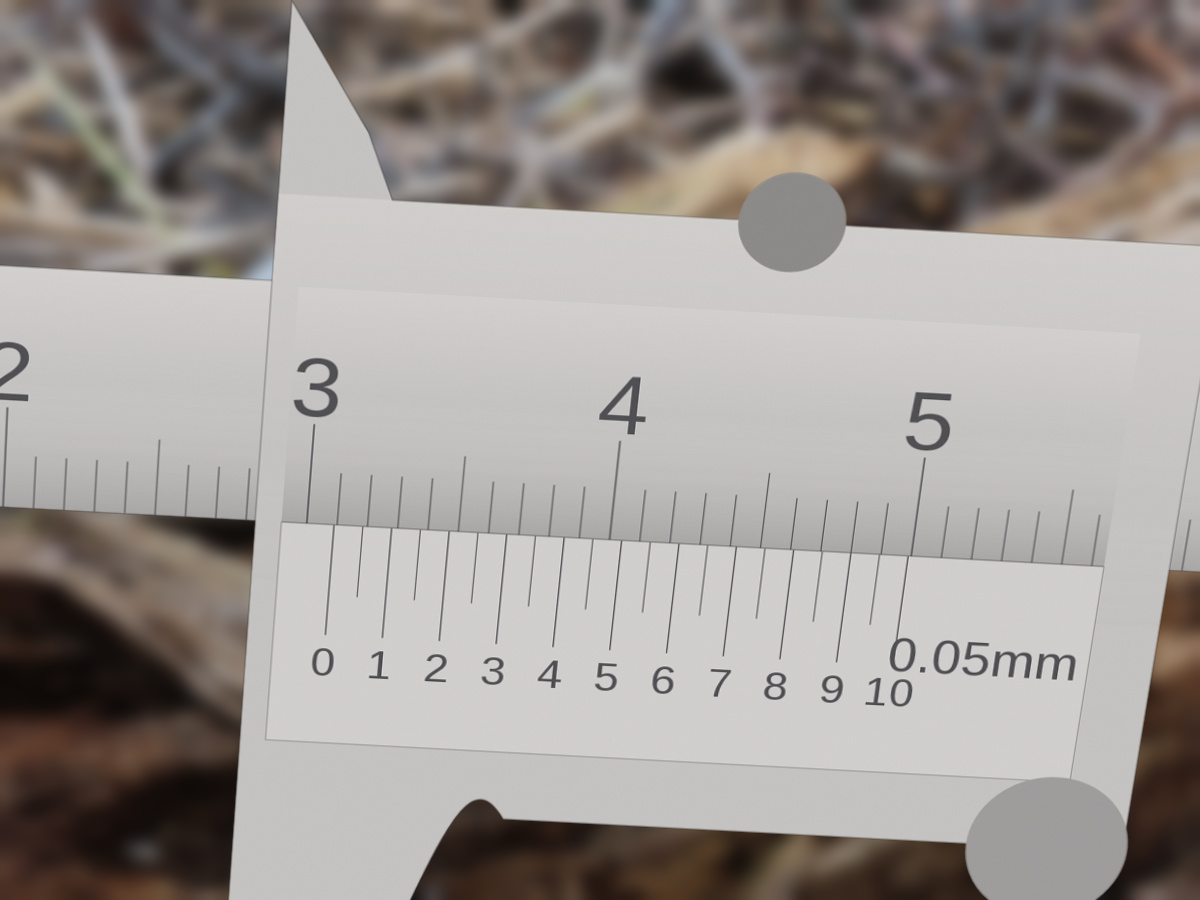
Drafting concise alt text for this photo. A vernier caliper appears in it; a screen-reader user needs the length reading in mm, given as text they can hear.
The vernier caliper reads 30.90 mm
